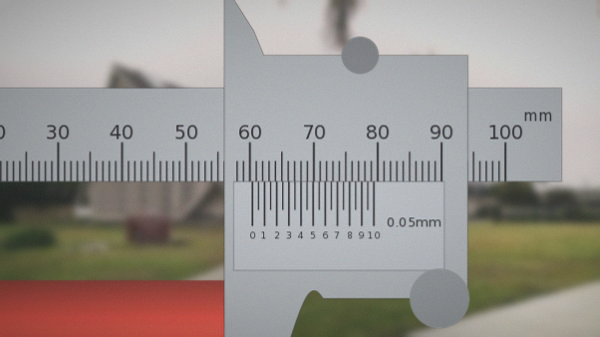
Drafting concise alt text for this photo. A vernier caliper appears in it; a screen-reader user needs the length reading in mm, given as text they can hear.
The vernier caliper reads 60.4 mm
